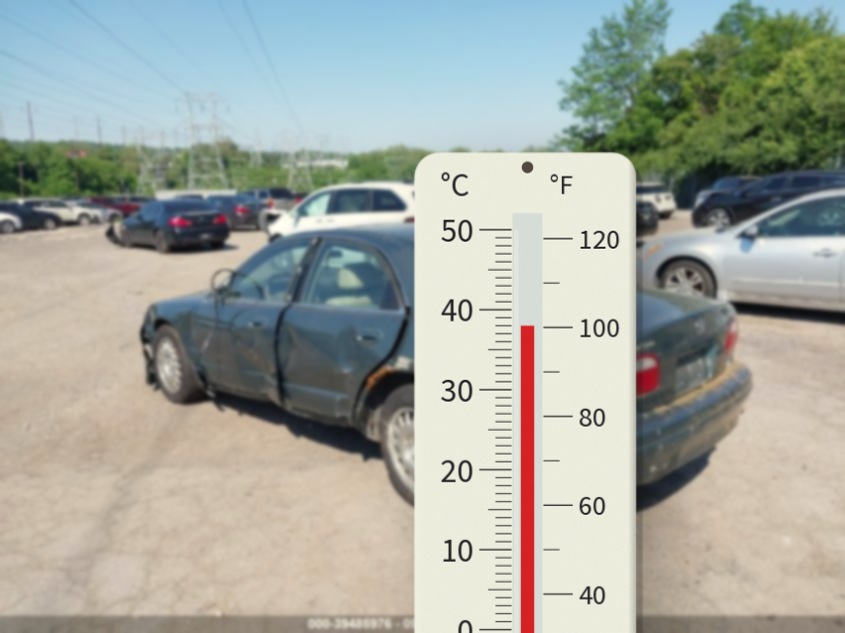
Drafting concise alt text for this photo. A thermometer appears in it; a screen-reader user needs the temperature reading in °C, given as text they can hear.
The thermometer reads 38 °C
